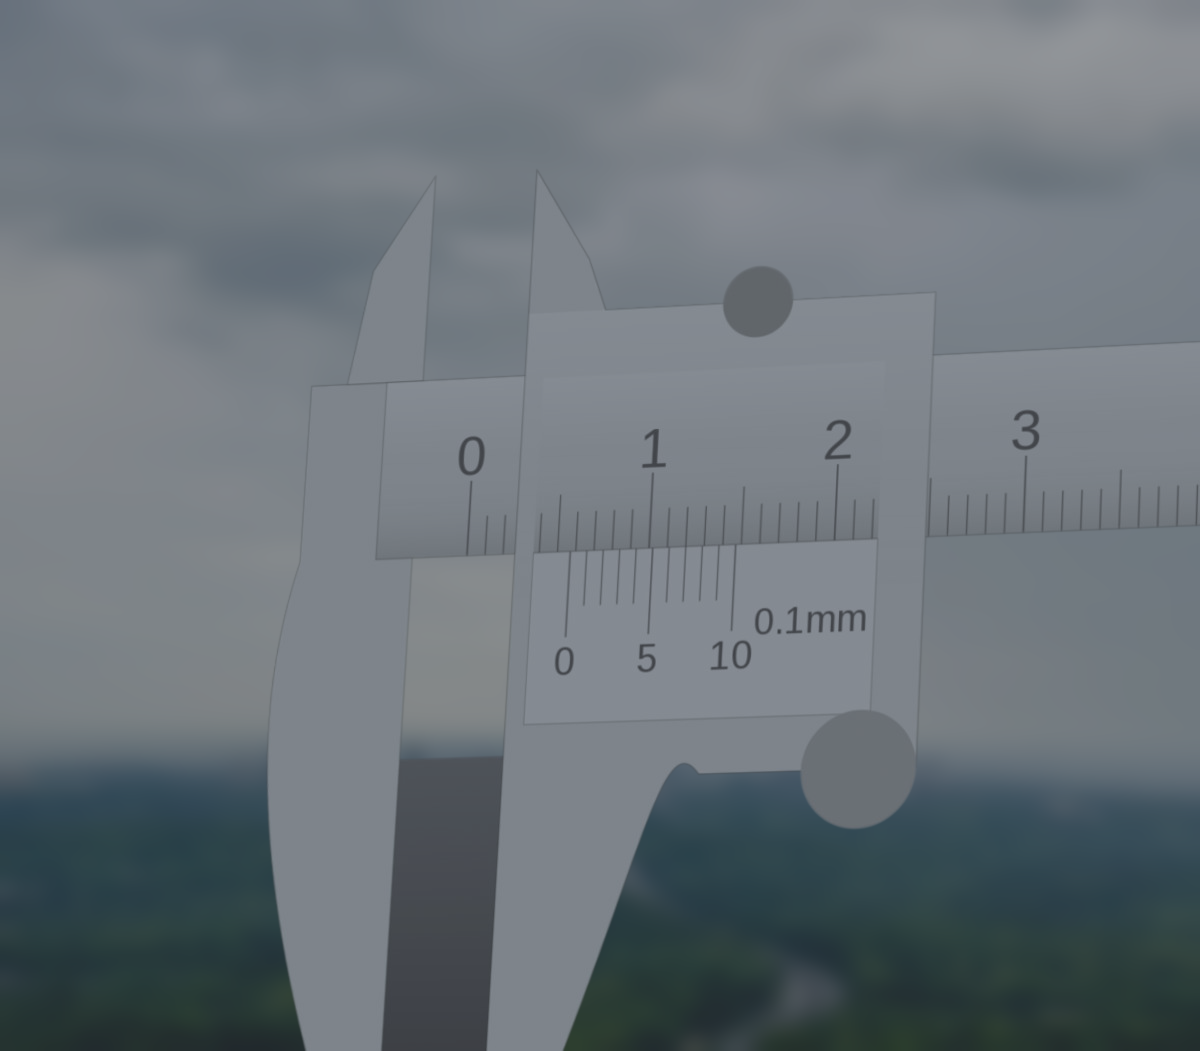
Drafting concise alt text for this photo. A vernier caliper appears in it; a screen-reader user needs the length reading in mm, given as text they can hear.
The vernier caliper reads 5.7 mm
